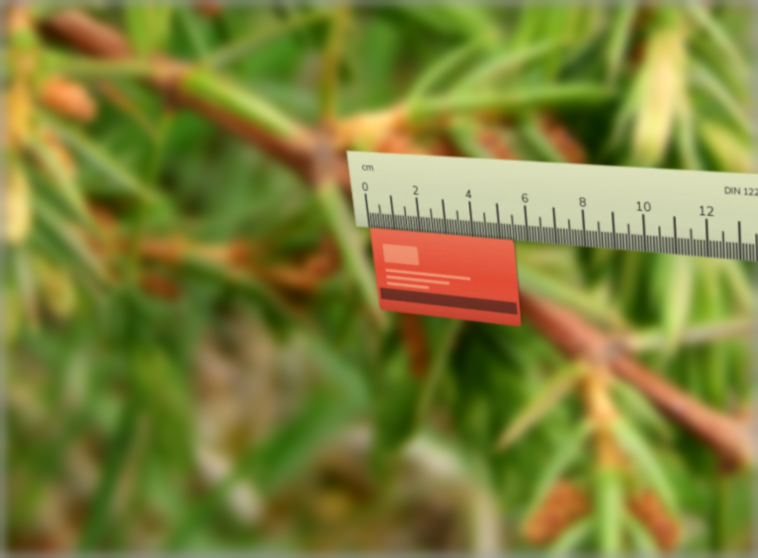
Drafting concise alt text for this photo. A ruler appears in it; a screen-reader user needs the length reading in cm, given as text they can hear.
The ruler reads 5.5 cm
